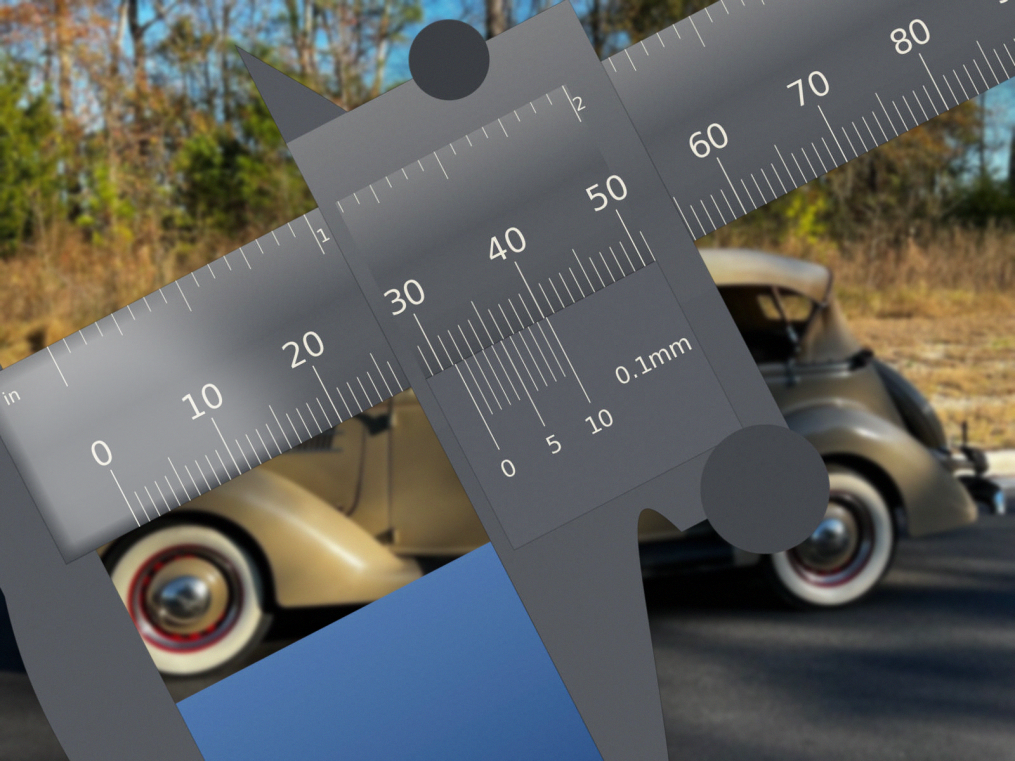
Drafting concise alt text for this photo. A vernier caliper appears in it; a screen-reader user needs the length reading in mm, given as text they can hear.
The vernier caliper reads 31.2 mm
